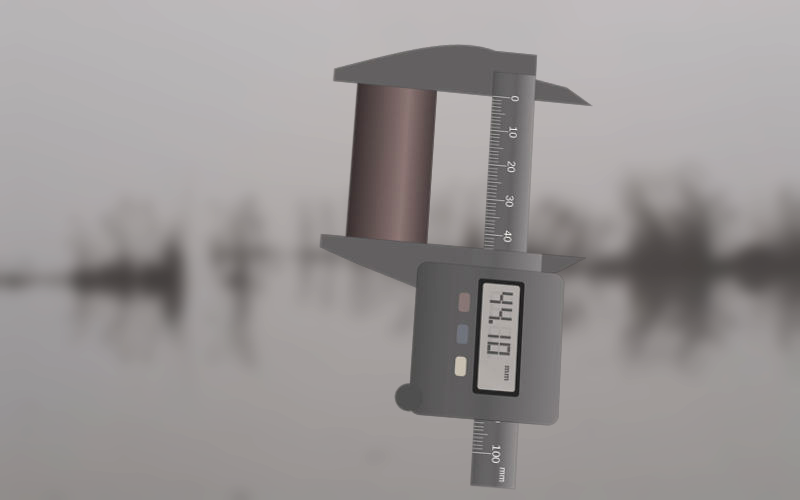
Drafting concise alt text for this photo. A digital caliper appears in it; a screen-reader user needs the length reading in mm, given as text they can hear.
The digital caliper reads 44.10 mm
